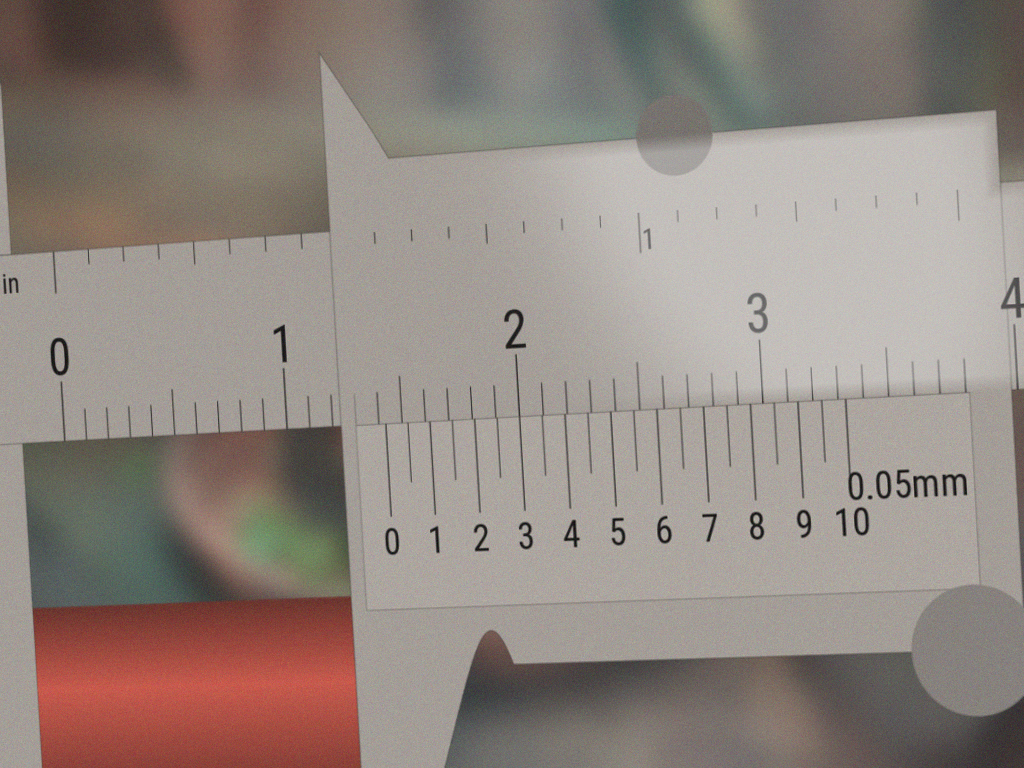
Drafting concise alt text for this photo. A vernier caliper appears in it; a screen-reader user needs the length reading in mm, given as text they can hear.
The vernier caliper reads 14.3 mm
